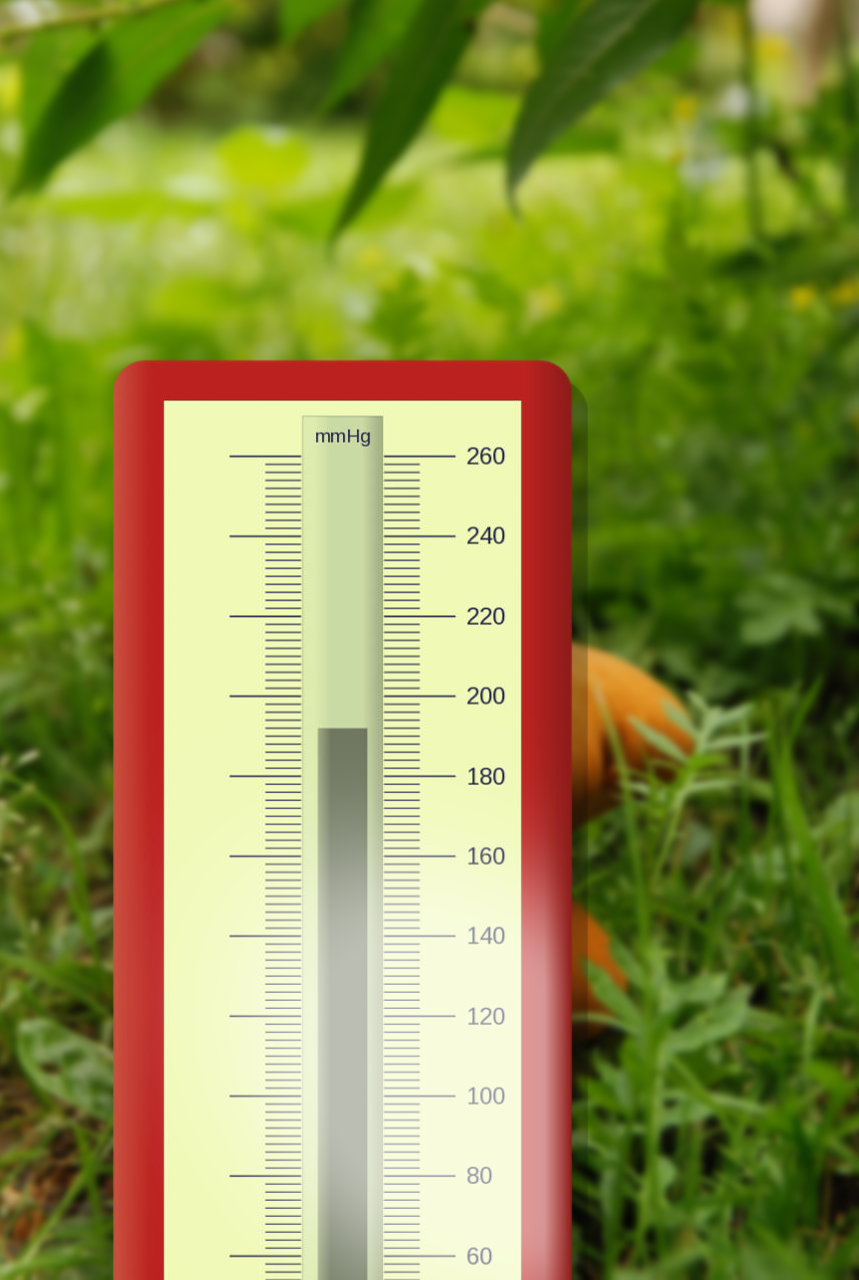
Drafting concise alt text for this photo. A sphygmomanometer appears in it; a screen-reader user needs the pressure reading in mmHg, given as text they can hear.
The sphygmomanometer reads 192 mmHg
